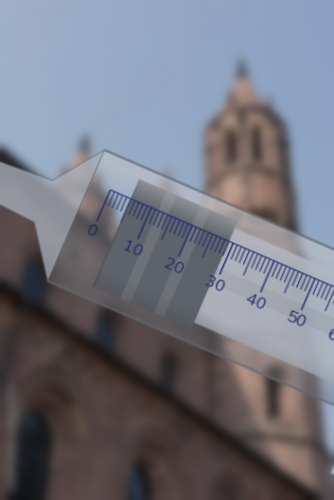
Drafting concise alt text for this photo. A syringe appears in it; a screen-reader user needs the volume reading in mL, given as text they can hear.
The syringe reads 5 mL
